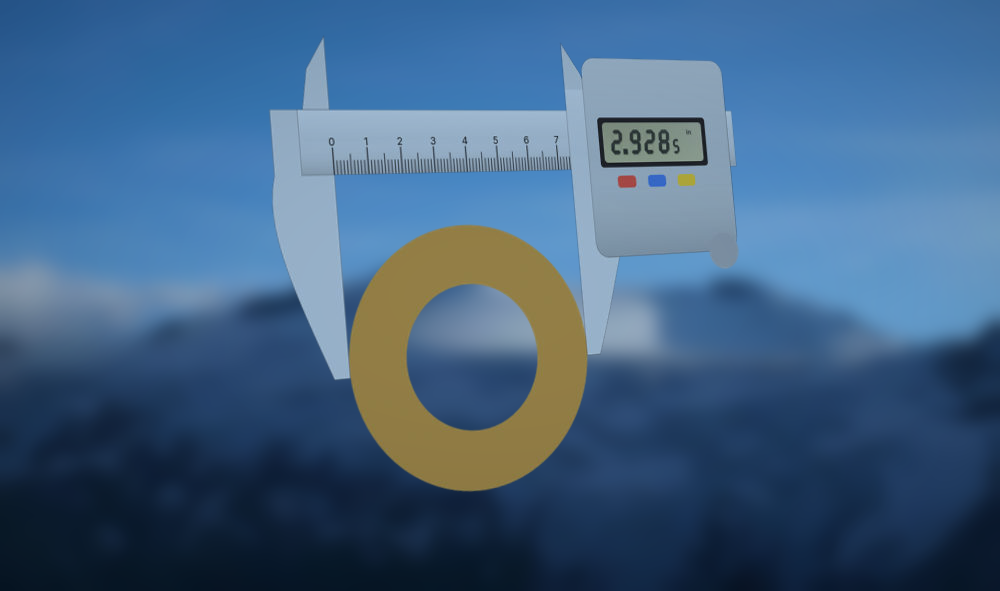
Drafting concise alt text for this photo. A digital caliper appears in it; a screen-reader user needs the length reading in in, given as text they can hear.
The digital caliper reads 2.9285 in
